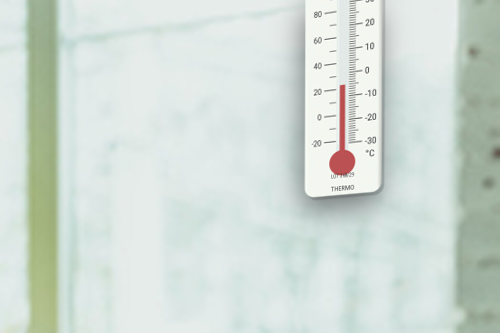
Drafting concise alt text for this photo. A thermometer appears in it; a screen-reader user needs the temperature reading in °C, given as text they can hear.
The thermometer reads -5 °C
